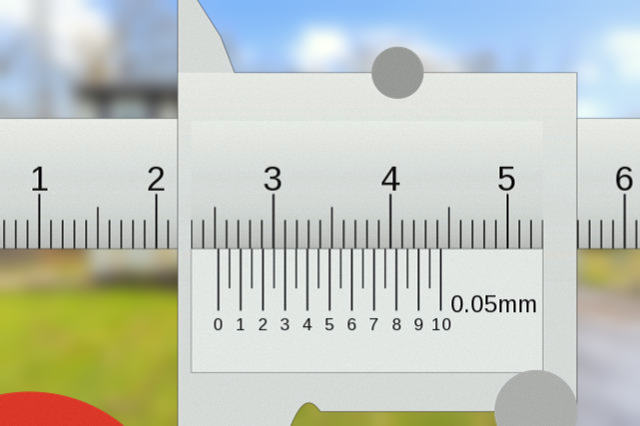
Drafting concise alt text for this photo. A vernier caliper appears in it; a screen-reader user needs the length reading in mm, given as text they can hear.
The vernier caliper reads 25.3 mm
